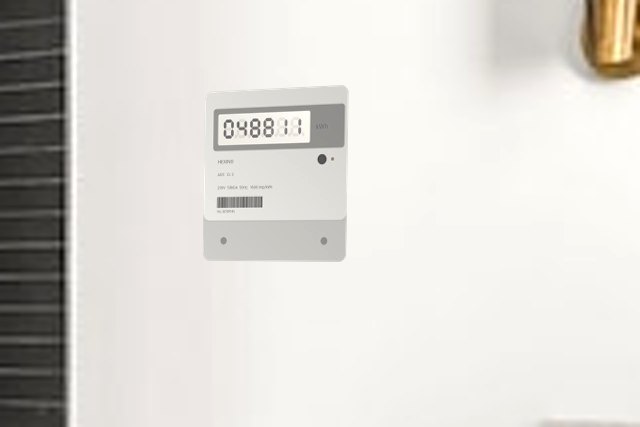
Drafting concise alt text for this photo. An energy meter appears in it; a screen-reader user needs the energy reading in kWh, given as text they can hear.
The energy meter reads 48811 kWh
